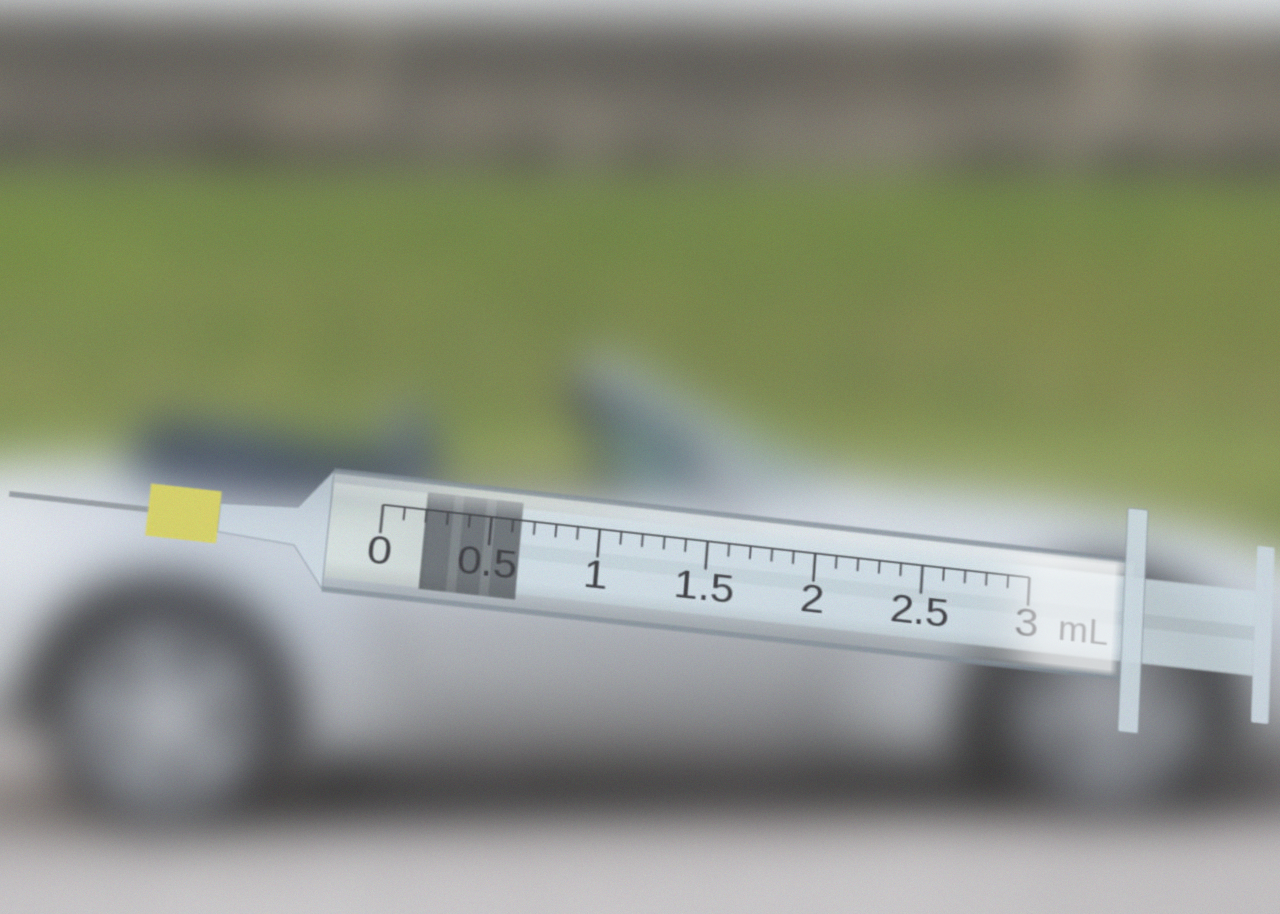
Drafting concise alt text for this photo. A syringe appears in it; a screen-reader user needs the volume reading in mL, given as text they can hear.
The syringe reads 0.2 mL
